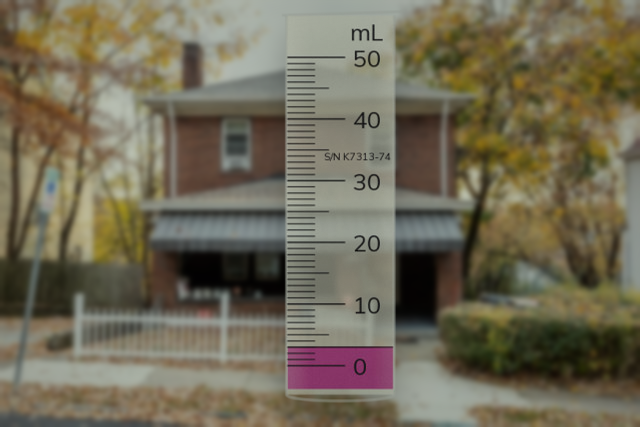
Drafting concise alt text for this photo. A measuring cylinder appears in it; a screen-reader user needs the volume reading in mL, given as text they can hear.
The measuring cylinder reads 3 mL
